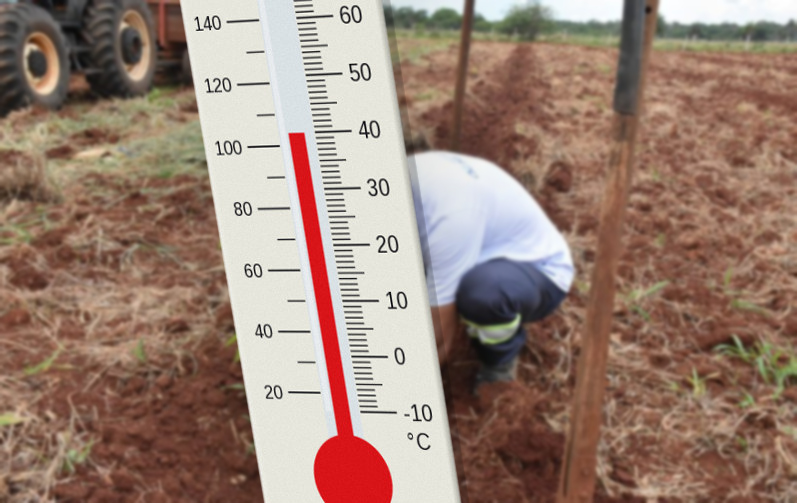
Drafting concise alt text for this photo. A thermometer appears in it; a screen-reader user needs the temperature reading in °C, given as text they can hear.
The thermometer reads 40 °C
